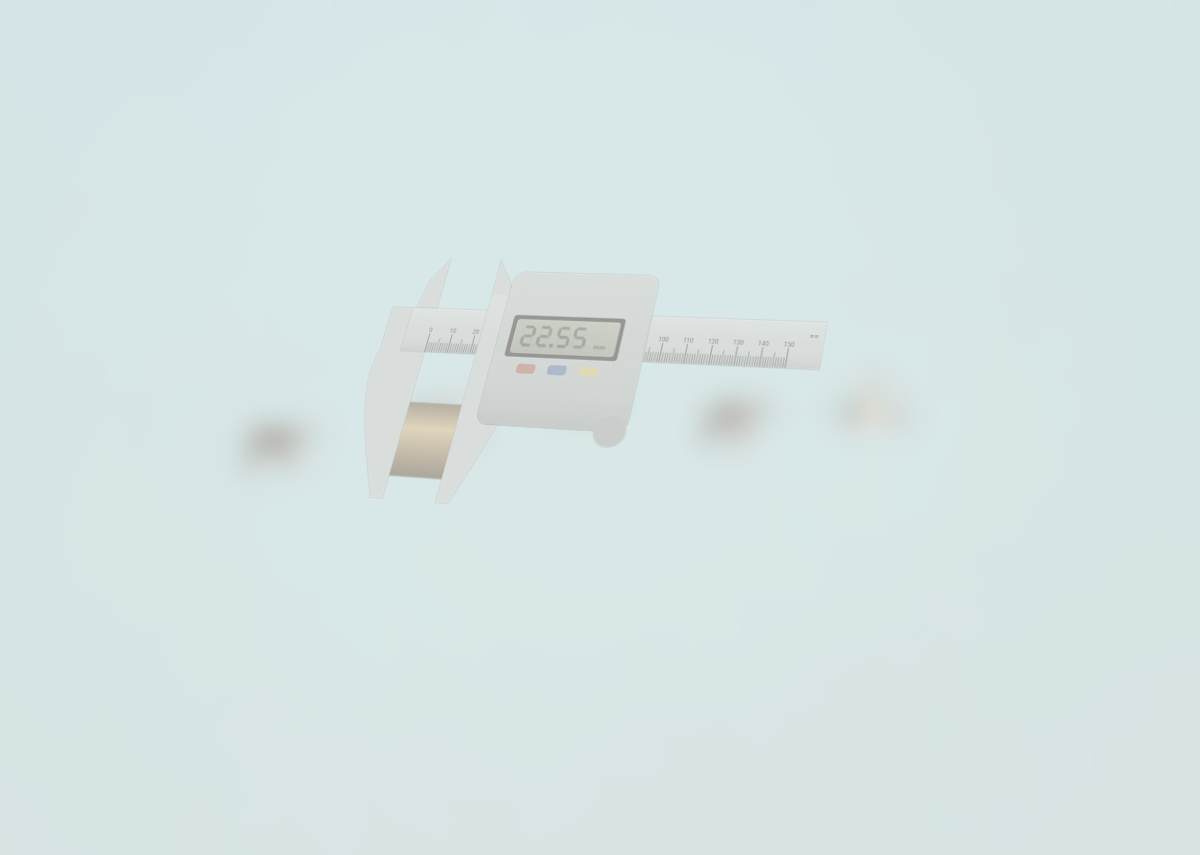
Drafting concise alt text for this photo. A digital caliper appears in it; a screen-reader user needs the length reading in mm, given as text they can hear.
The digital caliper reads 22.55 mm
